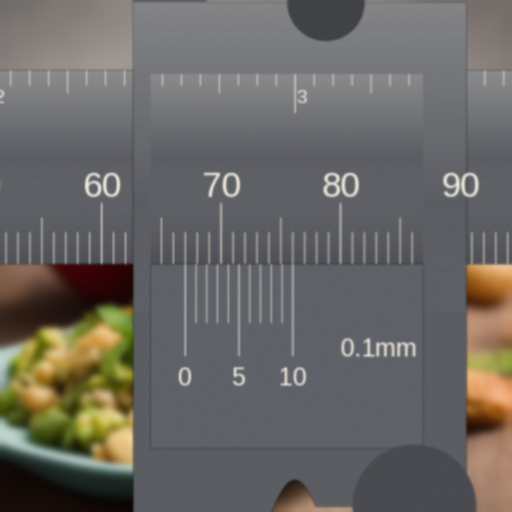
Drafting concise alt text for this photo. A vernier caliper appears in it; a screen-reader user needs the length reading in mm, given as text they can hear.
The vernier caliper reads 67.0 mm
